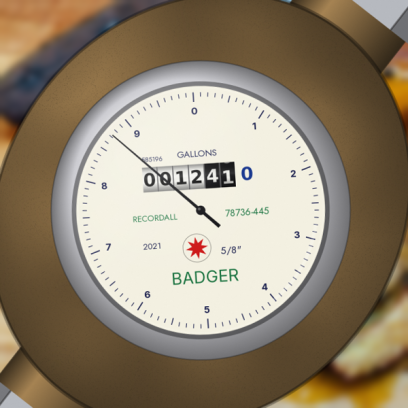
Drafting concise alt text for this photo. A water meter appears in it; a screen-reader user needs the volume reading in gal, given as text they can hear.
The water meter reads 12408.7 gal
